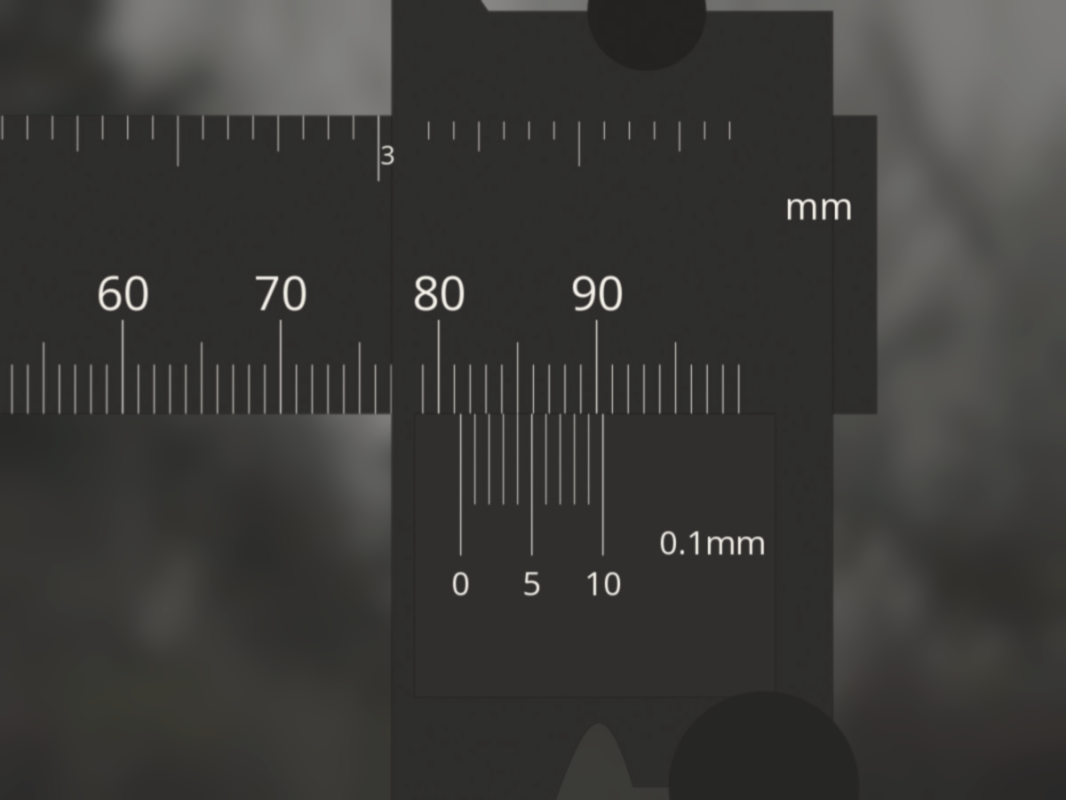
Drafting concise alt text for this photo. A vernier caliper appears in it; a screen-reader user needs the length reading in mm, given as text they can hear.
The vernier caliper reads 81.4 mm
